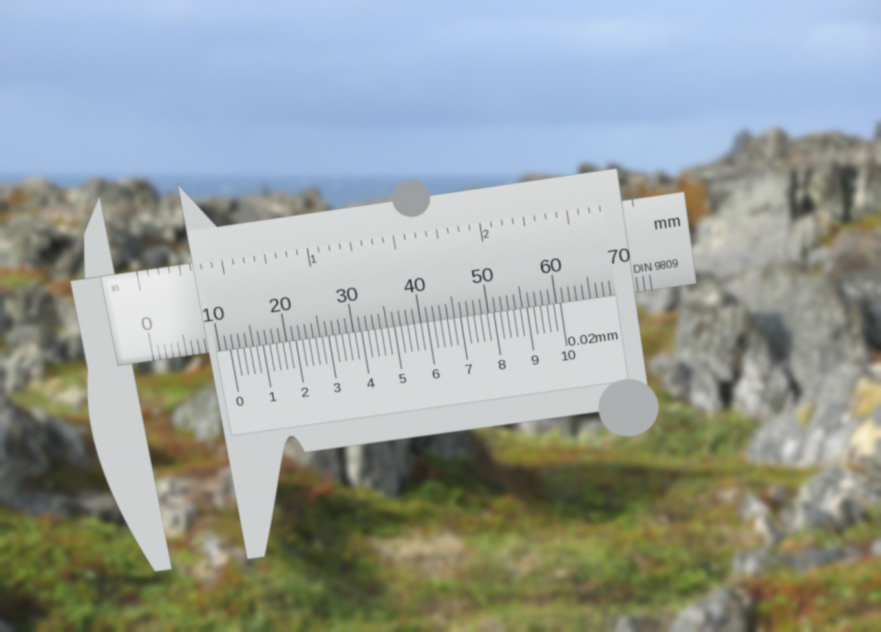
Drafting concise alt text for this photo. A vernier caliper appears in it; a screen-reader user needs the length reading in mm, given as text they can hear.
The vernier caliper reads 11.6 mm
